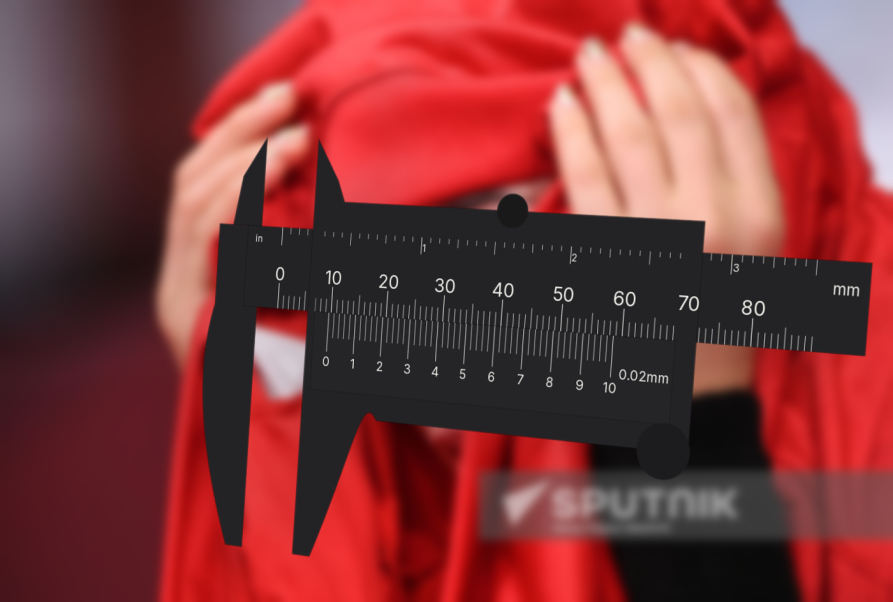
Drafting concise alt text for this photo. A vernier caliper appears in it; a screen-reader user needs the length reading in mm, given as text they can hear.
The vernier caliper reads 9.6 mm
